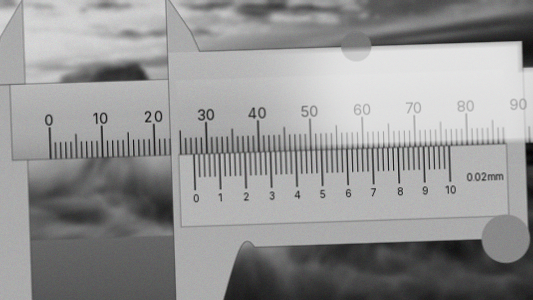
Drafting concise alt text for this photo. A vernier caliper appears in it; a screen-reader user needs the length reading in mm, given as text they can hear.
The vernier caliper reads 27.5 mm
